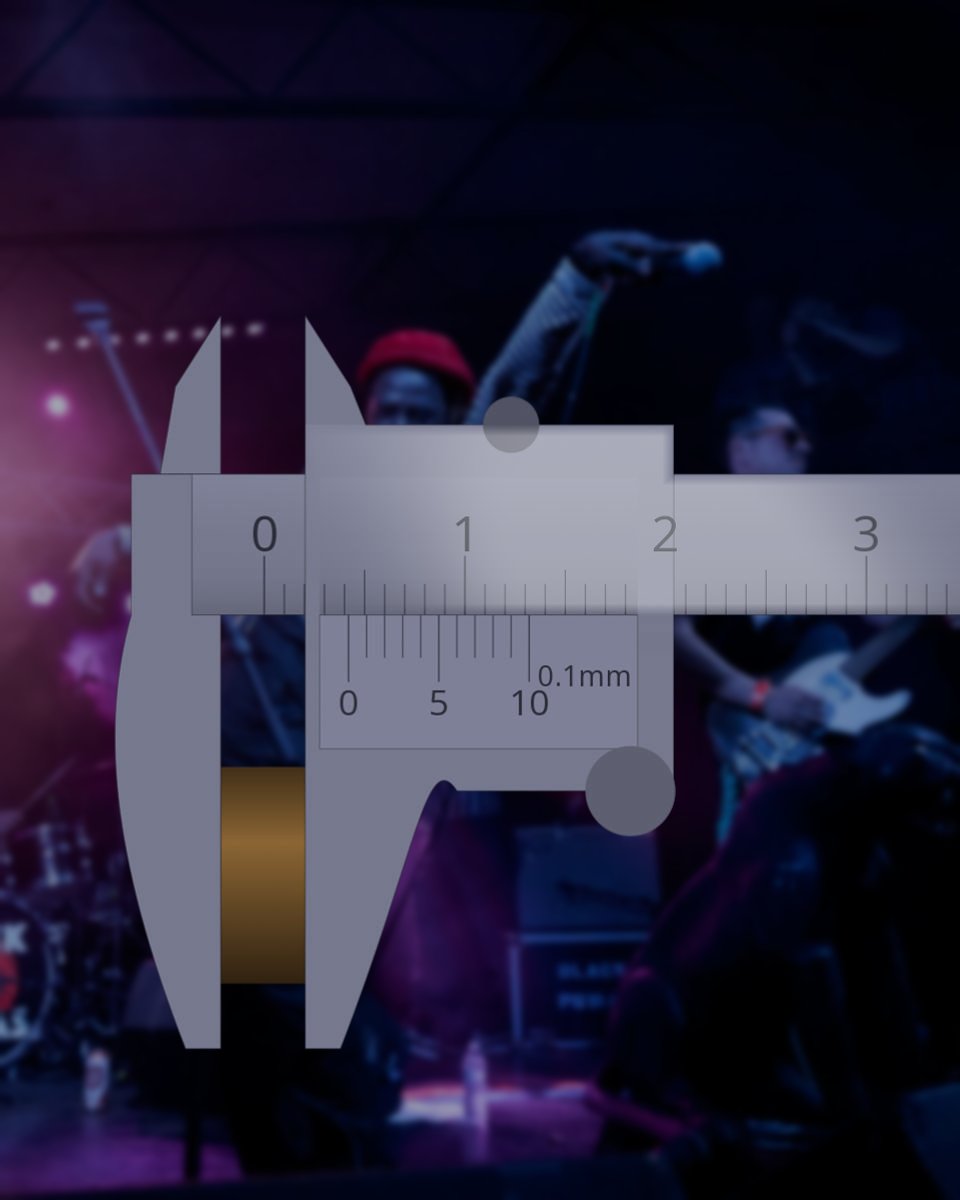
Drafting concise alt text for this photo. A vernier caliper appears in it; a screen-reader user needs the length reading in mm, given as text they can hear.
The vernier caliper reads 4.2 mm
